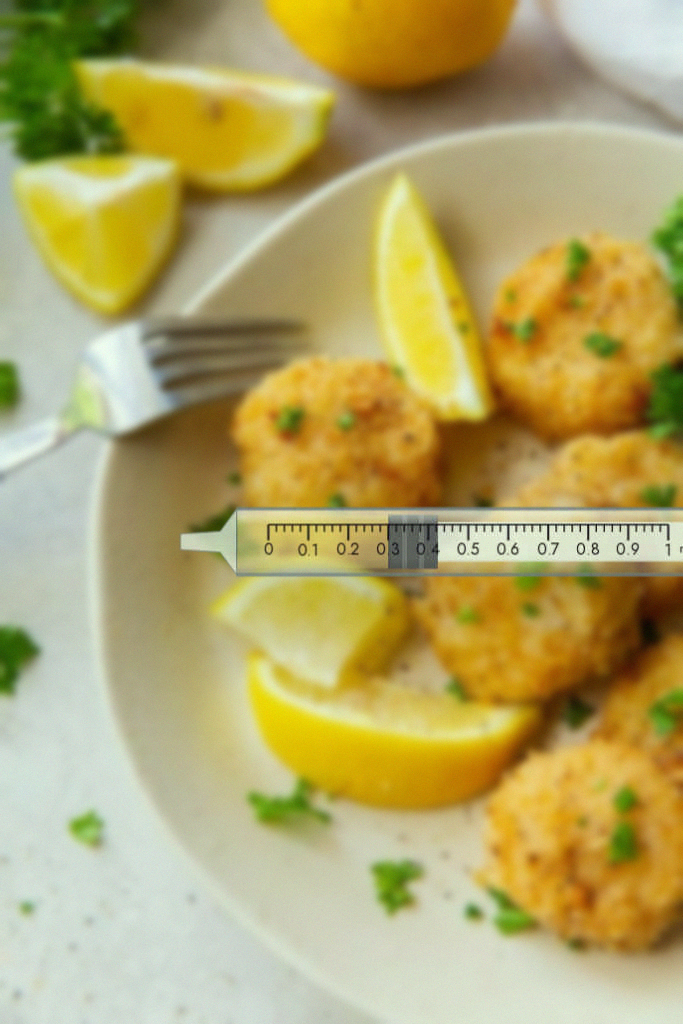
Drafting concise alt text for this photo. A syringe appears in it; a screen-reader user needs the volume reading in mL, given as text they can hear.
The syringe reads 0.3 mL
